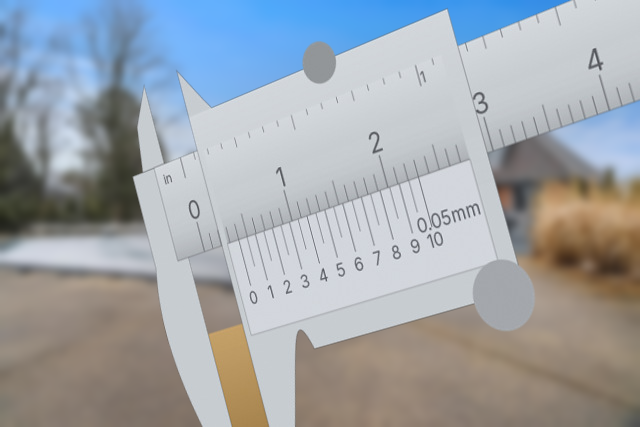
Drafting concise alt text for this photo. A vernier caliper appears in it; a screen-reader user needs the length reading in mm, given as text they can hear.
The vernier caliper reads 4.0 mm
